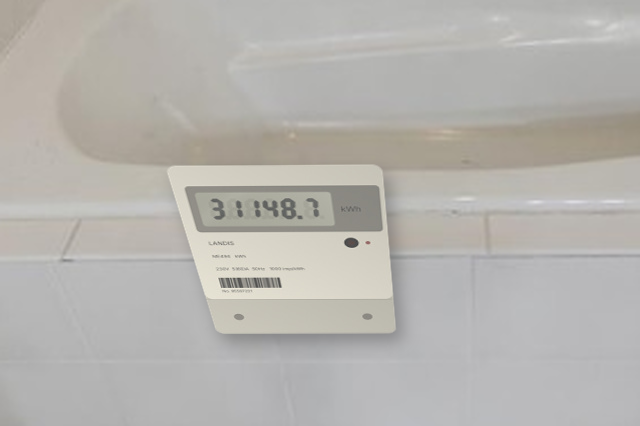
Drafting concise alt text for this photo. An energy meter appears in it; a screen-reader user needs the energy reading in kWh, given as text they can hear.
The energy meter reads 31148.7 kWh
